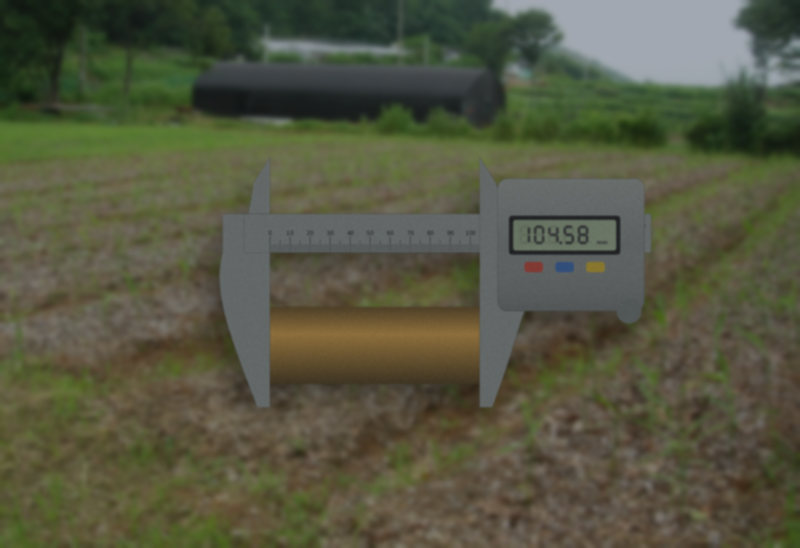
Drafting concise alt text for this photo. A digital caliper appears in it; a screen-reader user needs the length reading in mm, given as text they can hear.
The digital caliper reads 104.58 mm
